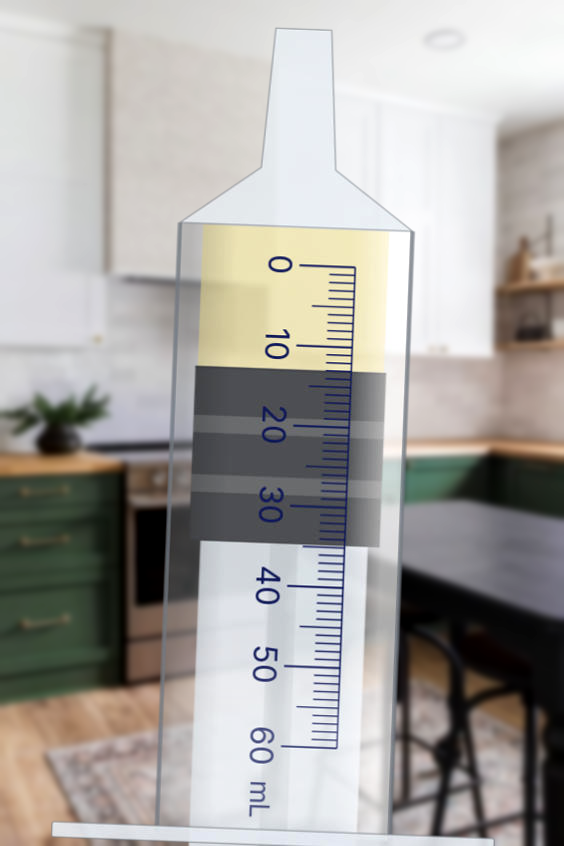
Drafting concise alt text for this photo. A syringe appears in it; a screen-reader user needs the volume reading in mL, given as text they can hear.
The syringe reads 13 mL
